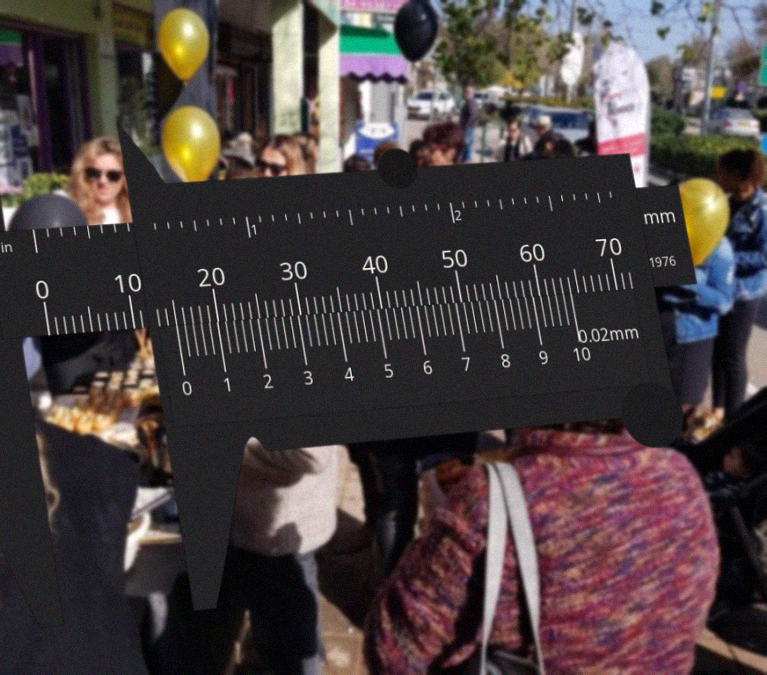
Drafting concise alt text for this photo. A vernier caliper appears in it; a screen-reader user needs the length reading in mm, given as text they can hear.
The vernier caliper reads 15.0 mm
